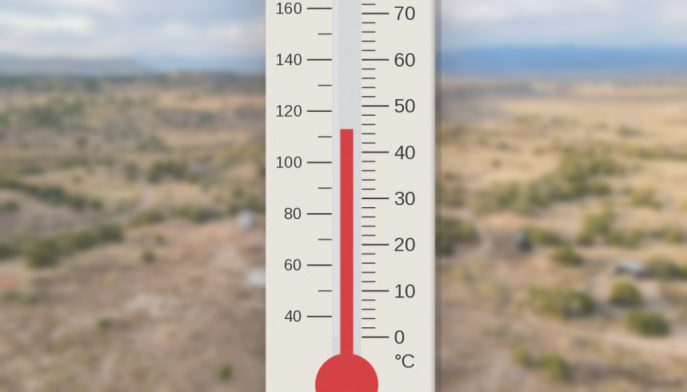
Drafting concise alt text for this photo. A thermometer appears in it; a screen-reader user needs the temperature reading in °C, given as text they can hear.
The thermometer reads 45 °C
